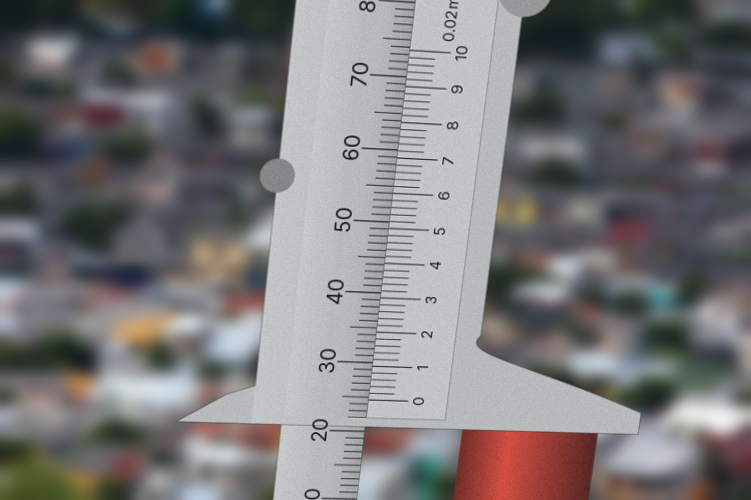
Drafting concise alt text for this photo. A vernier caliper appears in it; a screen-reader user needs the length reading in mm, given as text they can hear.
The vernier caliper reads 24.6 mm
